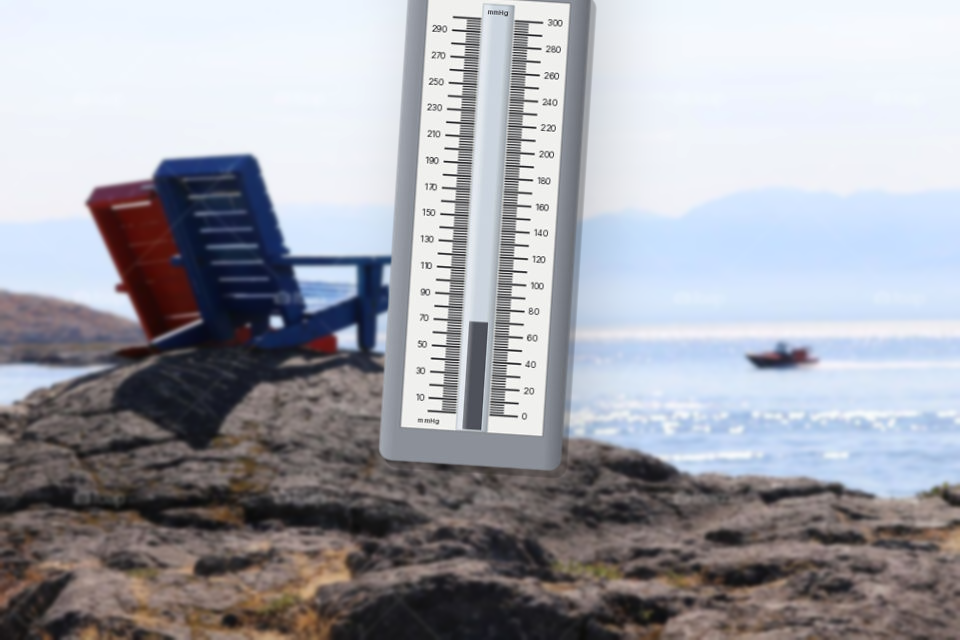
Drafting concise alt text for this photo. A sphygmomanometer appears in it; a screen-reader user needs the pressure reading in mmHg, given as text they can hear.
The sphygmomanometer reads 70 mmHg
